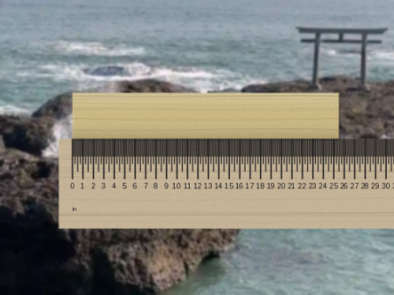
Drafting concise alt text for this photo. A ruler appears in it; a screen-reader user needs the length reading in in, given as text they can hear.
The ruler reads 25.5 in
